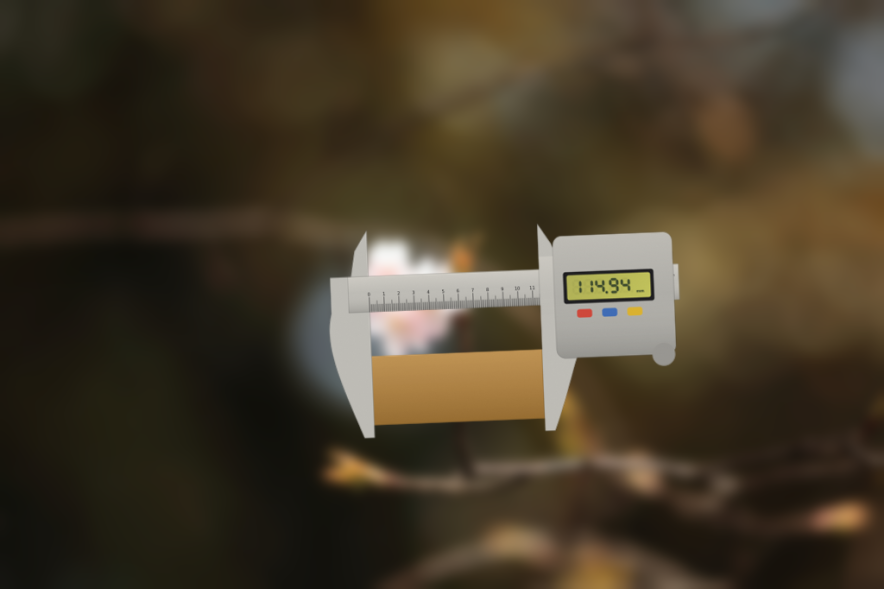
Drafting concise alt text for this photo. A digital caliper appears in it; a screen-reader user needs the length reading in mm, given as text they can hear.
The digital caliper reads 114.94 mm
